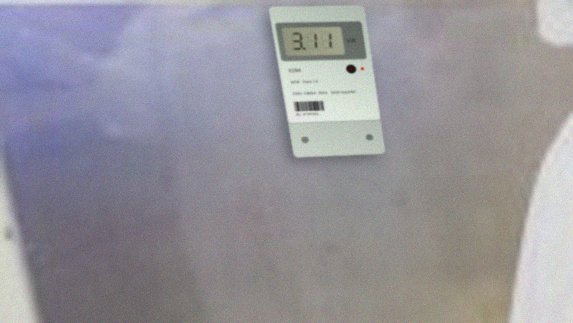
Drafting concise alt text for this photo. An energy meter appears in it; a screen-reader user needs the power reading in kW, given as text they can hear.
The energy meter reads 3.11 kW
